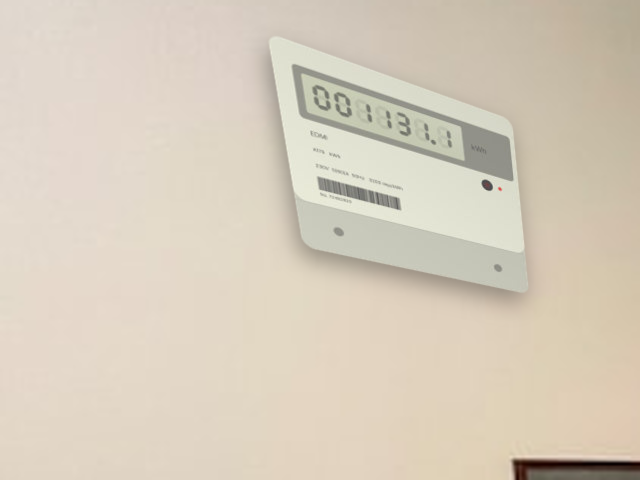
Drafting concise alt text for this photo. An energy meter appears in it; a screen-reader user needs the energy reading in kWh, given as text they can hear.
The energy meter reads 1131.1 kWh
